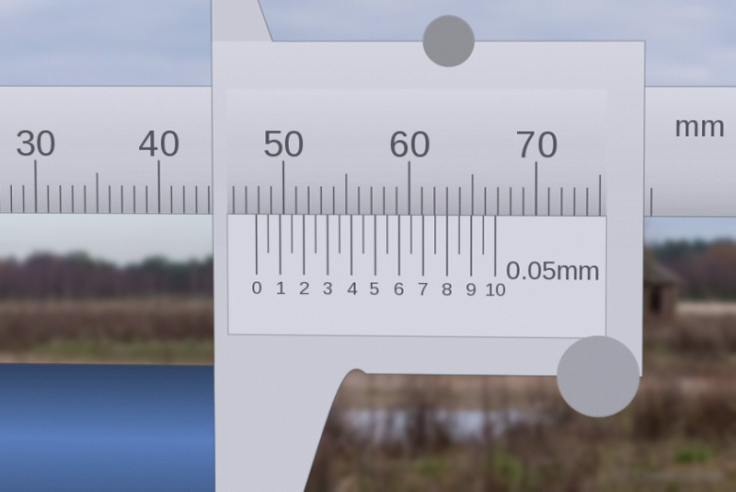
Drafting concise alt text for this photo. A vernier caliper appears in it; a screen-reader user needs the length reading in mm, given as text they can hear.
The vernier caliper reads 47.8 mm
